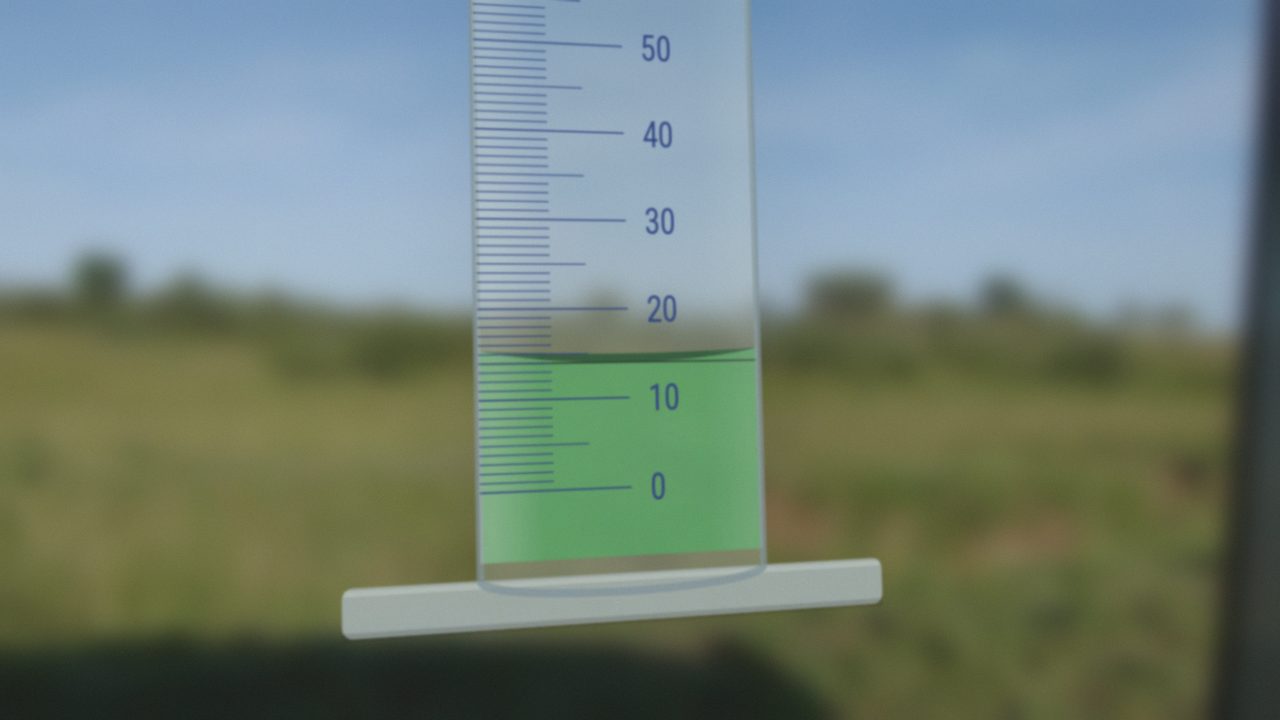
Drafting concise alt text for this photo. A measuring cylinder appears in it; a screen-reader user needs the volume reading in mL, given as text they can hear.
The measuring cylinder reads 14 mL
